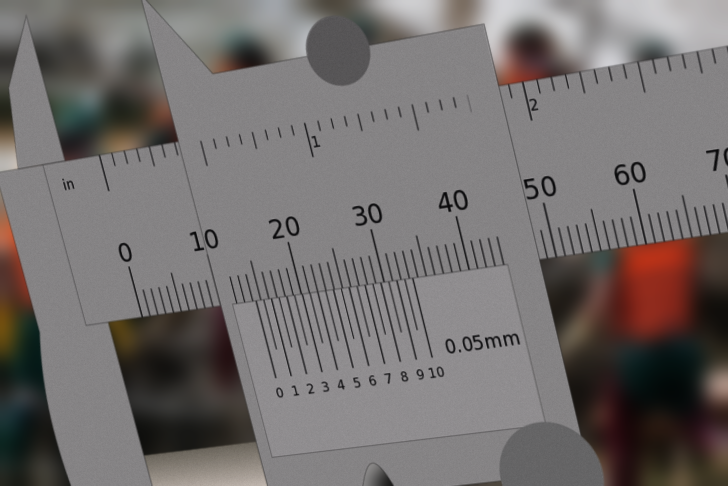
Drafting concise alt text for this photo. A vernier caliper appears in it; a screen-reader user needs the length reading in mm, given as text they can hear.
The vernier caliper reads 14.4 mm
